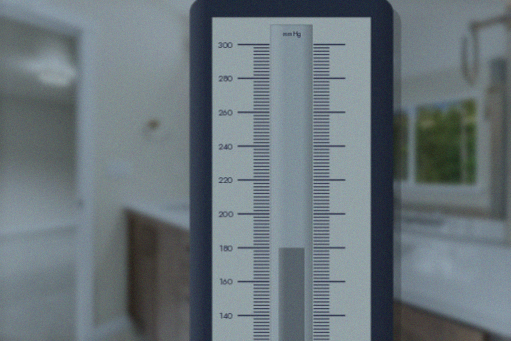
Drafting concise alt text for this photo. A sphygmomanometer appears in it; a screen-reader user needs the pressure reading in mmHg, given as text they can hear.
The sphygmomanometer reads 180 mmHg
